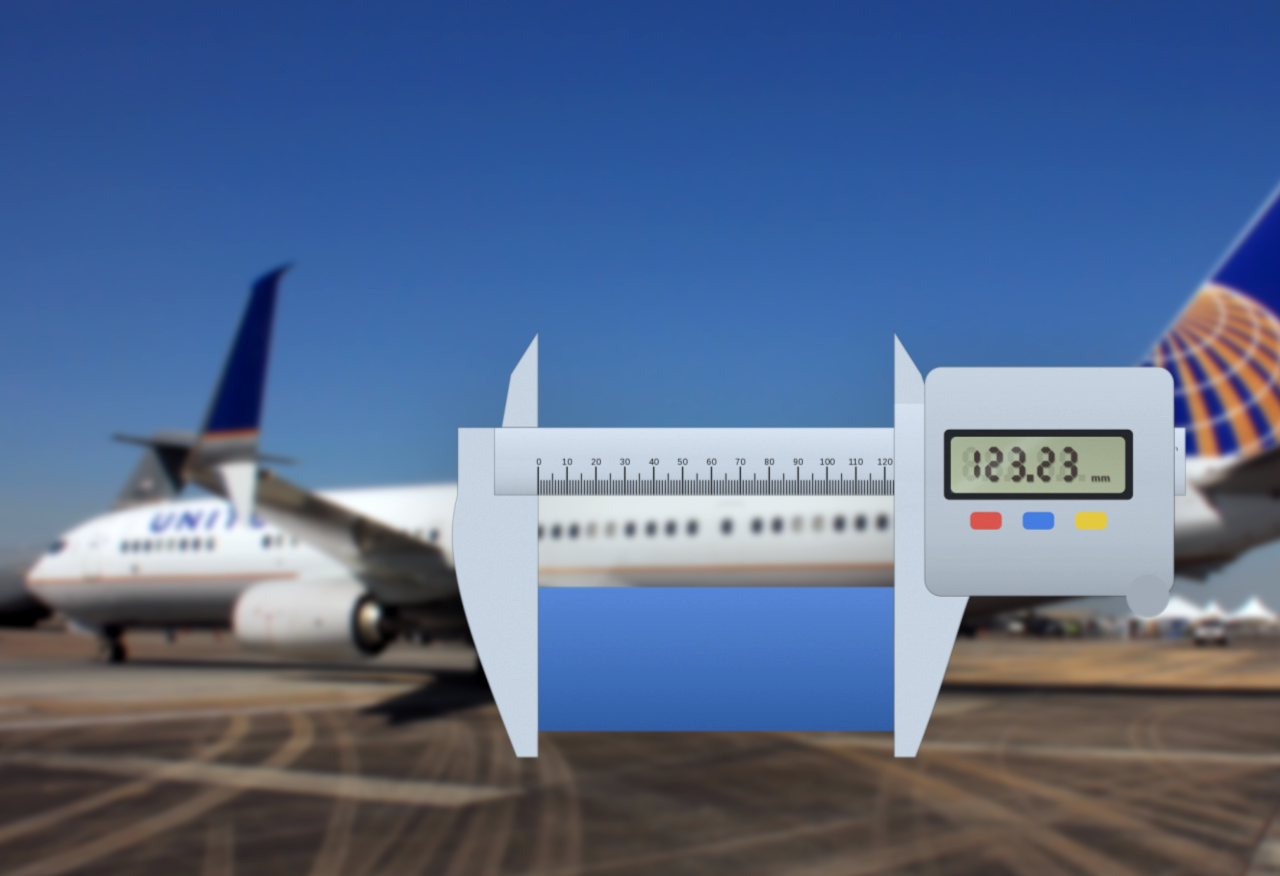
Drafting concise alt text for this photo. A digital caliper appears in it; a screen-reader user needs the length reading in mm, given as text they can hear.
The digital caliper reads 123.23 mm
